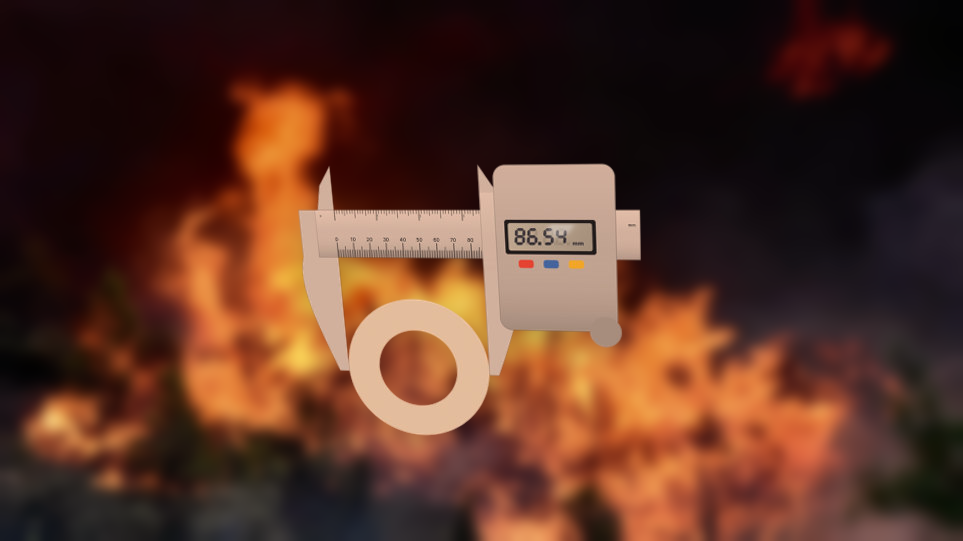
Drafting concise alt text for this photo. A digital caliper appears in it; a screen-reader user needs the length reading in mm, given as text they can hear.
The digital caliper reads 86.54 mm
